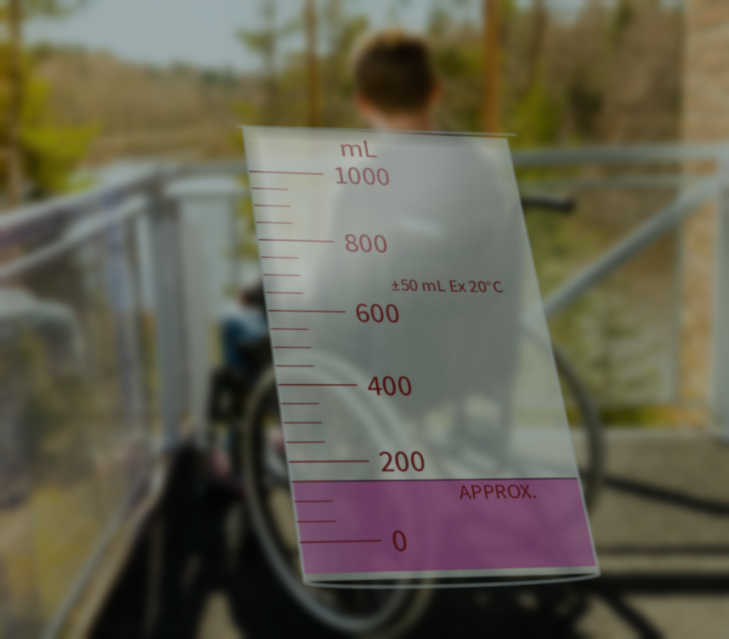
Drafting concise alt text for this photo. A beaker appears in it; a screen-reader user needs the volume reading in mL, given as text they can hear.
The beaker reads 150 mL
